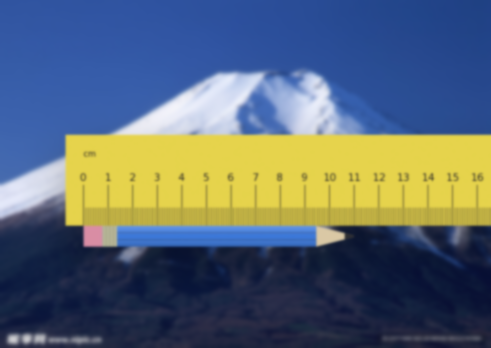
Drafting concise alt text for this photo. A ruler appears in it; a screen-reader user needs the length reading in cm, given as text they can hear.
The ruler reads 11 cm
